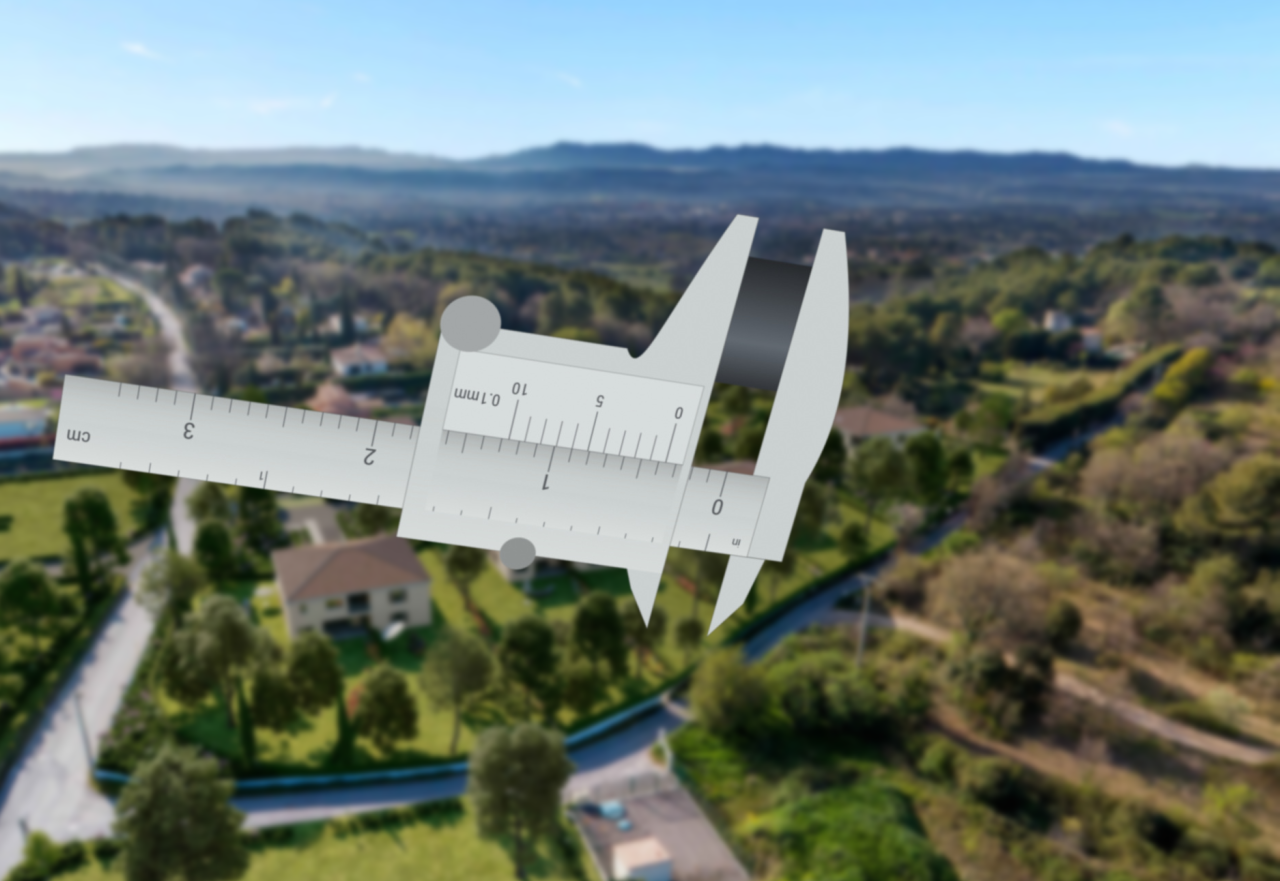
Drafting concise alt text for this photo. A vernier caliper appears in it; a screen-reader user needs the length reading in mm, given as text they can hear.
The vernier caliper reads 3.6 mm
